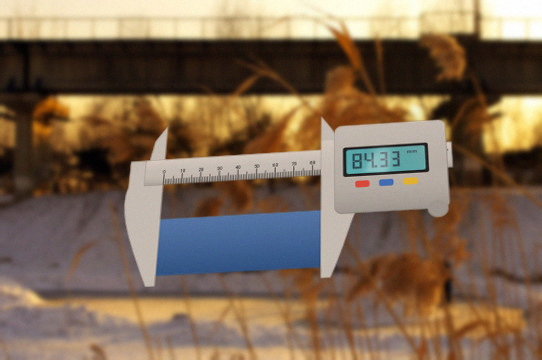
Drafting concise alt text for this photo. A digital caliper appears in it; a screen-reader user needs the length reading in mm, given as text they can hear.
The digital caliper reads 84.33 mm
